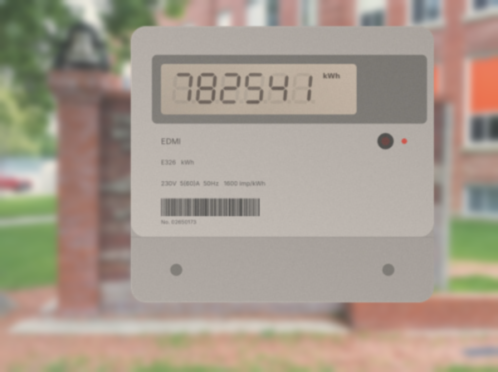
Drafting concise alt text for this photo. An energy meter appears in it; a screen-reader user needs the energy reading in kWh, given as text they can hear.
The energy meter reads 782541 kWh
